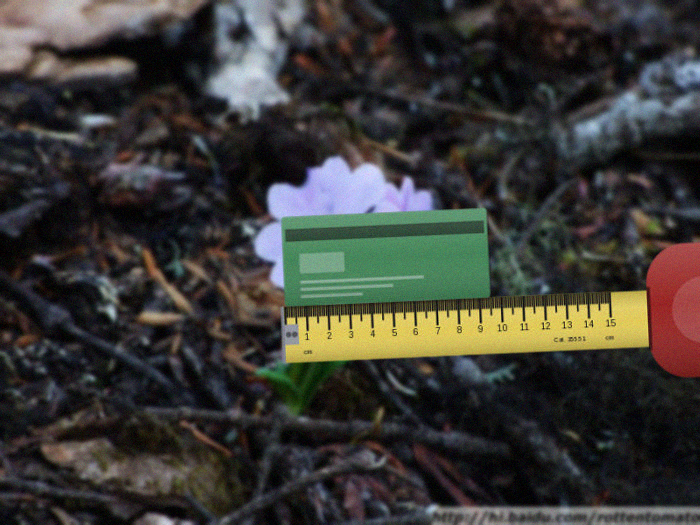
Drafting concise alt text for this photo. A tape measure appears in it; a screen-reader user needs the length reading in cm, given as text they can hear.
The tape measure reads 9.5 cm
